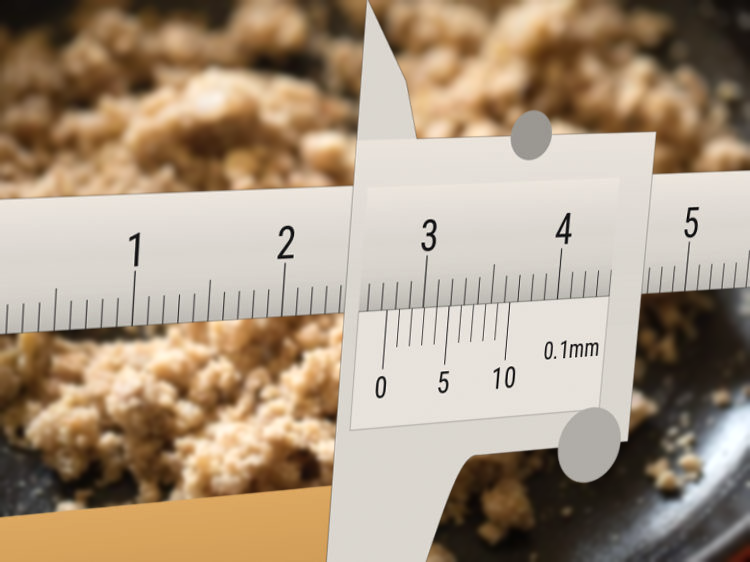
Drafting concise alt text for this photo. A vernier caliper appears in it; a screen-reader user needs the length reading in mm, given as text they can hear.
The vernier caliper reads 27.4 mm
